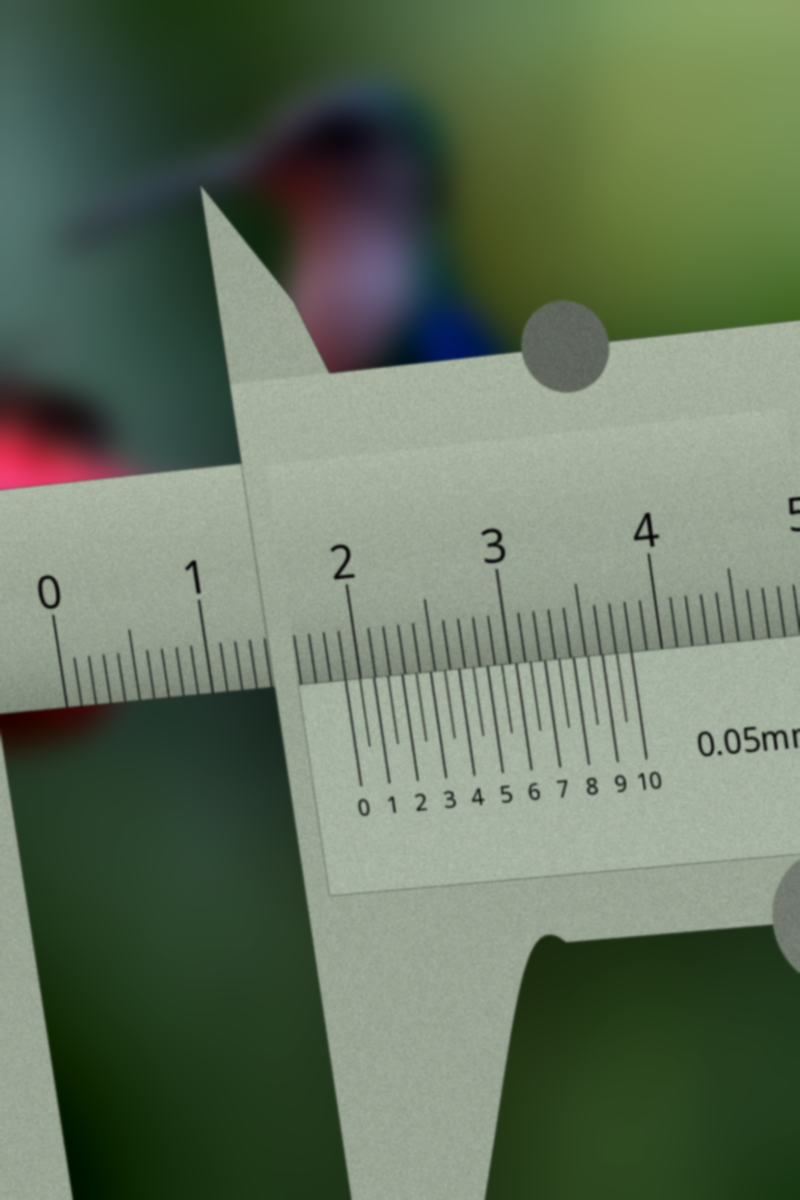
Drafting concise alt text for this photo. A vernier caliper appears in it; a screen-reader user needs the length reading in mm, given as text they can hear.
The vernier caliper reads 19.0 mm
